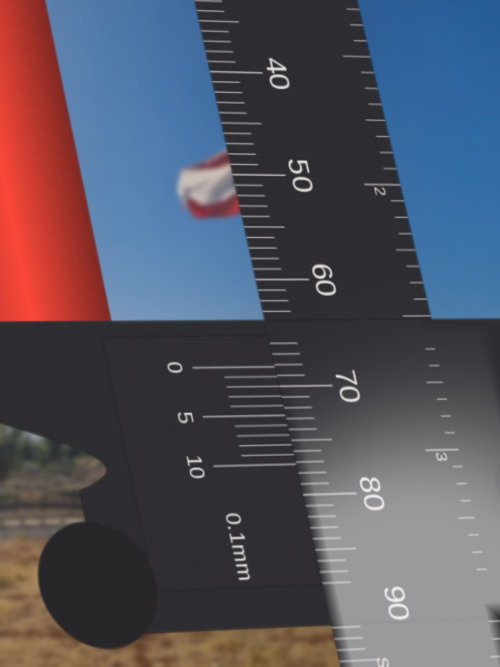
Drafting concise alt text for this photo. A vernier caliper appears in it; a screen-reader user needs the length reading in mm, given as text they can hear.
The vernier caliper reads 68.2 mm
